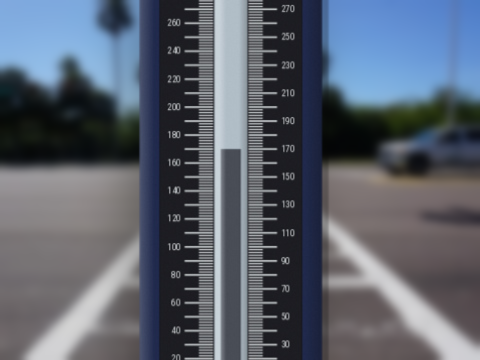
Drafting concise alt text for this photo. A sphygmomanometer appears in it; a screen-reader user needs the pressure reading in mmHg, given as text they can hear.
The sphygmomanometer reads 170 mmHg
